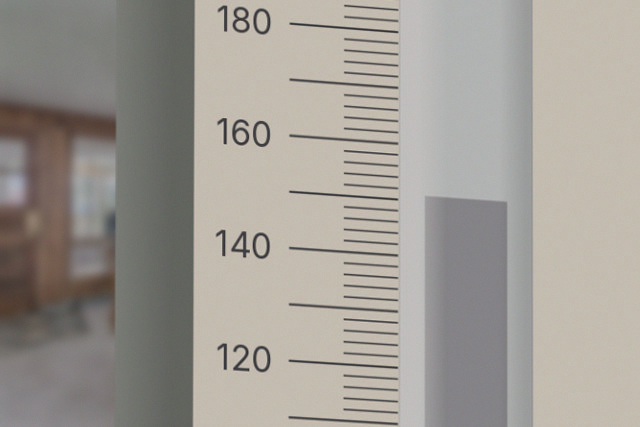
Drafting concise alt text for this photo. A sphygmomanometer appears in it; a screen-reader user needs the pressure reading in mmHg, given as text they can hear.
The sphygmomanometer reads 151 mmHg
